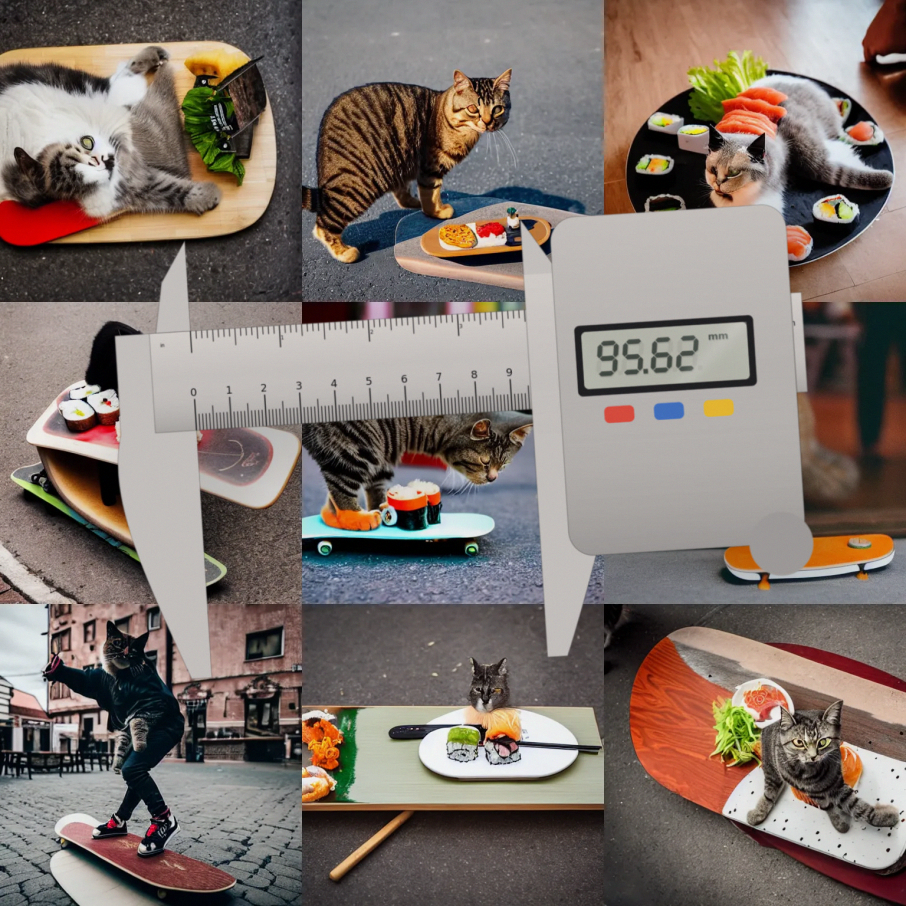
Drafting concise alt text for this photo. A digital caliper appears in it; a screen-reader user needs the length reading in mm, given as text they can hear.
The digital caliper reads 95.62 mm
